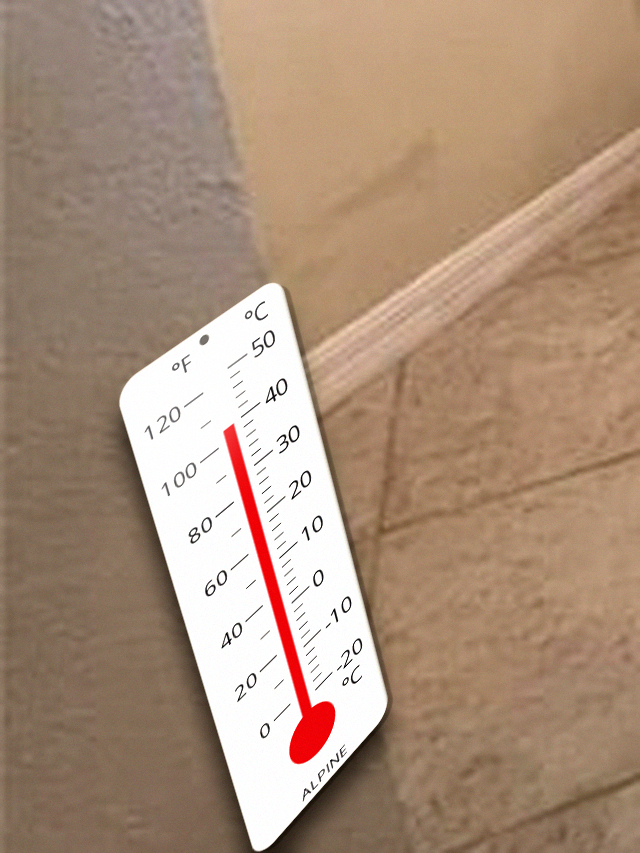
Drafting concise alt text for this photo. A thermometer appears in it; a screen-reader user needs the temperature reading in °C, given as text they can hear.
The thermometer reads 40 °C
